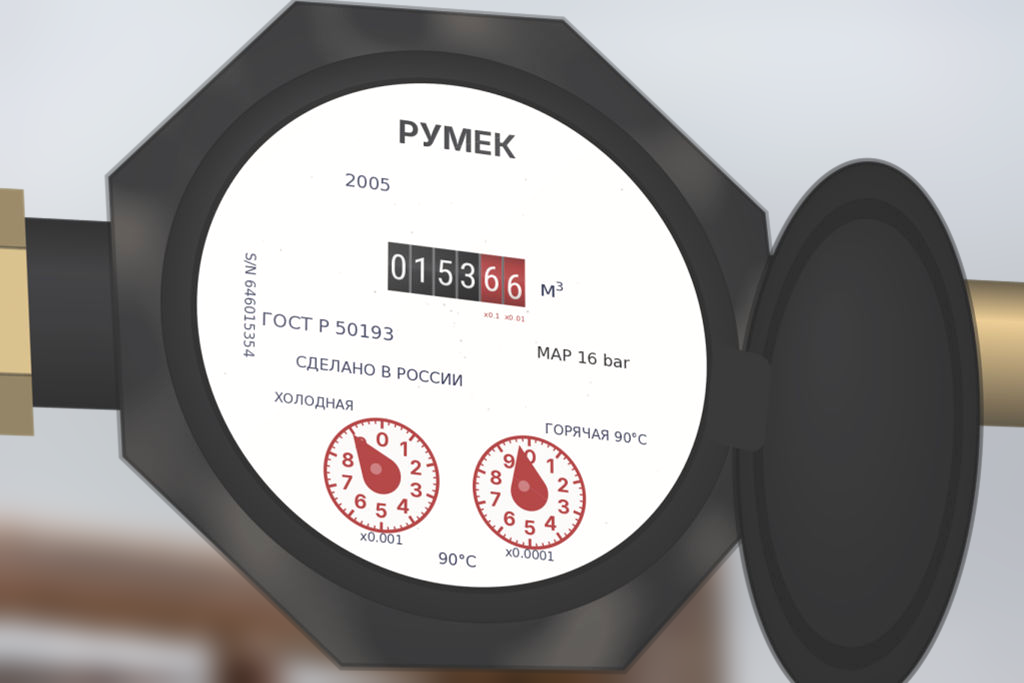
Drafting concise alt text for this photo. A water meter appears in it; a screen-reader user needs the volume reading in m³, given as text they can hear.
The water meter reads 153.6589 m³
